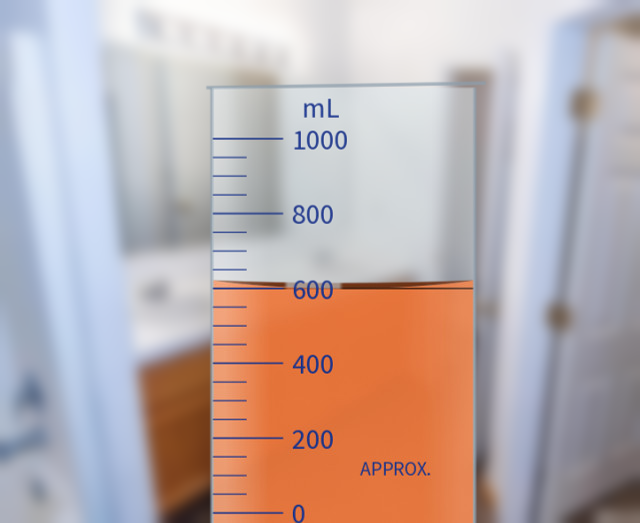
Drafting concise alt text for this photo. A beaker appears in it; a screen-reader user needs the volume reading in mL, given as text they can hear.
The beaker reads 600 mL
